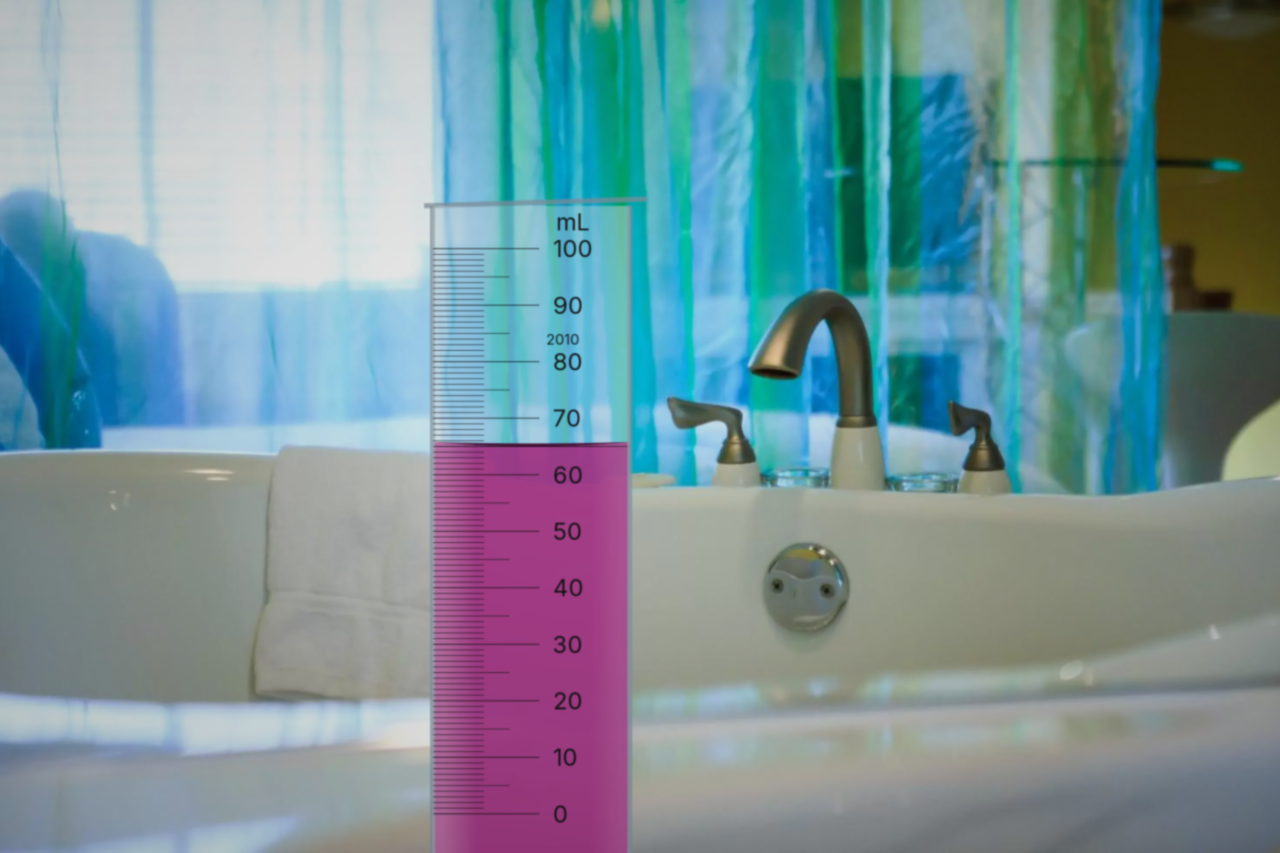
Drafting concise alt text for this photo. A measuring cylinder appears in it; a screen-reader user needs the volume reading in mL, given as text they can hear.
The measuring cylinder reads 65 mL
